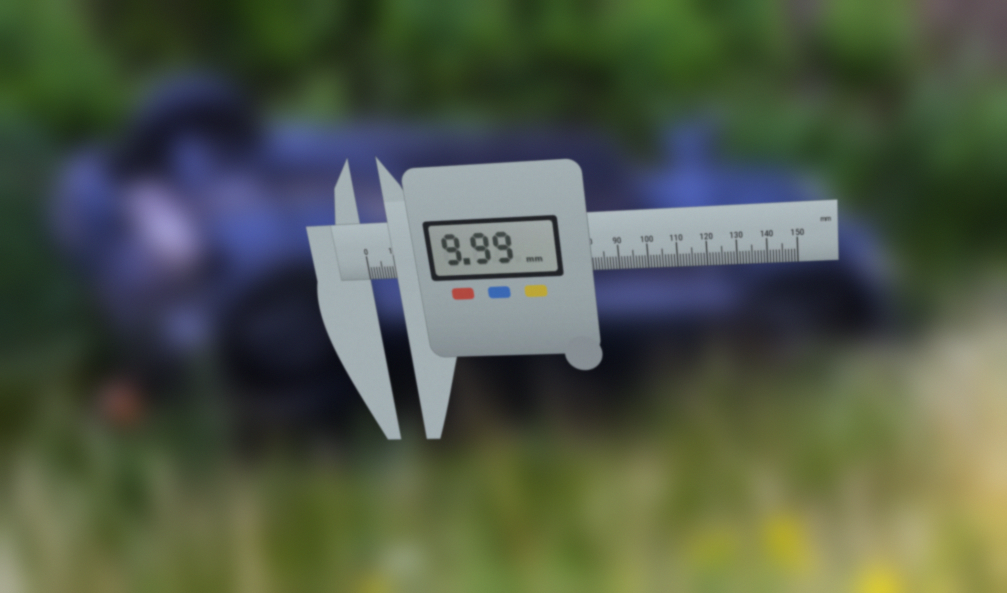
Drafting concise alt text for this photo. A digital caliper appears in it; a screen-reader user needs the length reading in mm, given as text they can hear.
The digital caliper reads 9.99 mm
